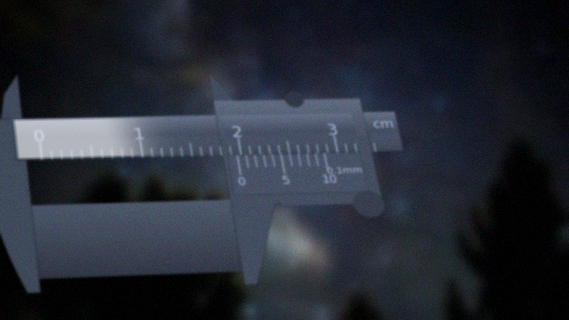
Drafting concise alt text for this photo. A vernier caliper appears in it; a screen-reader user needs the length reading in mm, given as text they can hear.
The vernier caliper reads 19.6 mm
